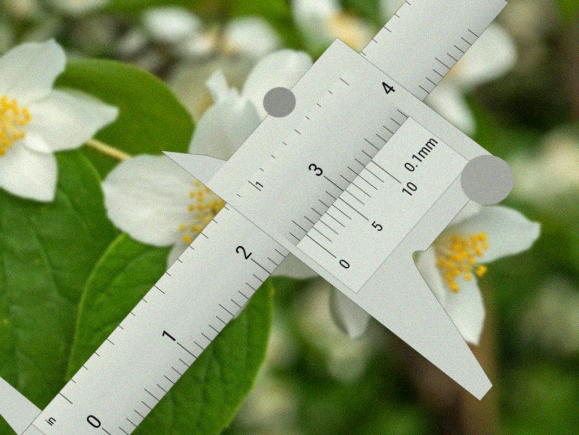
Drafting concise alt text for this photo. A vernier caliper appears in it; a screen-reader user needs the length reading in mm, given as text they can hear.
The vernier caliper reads 24.8 mm
